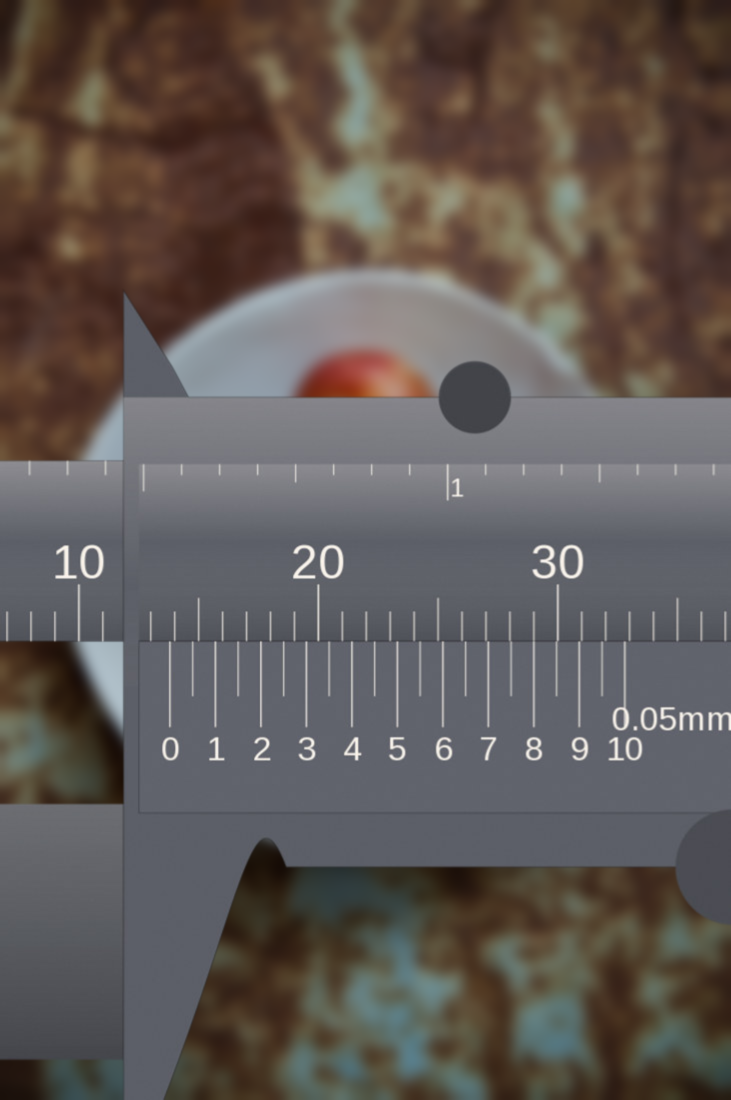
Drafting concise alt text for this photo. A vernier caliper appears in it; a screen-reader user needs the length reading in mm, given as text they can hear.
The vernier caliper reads 13.8 mm
